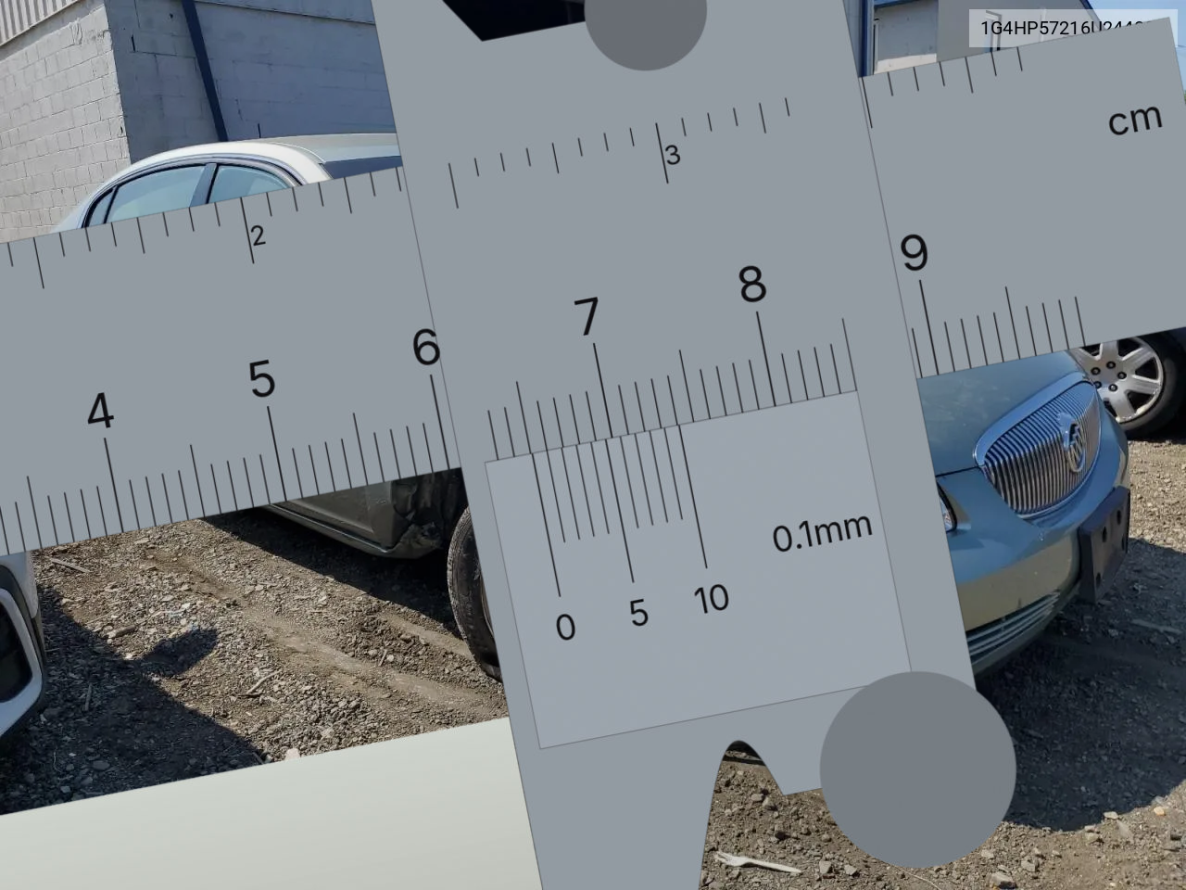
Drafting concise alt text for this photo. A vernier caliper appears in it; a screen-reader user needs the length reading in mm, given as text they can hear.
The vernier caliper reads 65.1 mm
